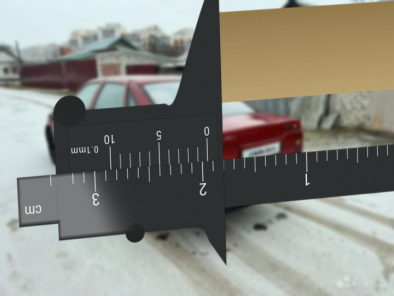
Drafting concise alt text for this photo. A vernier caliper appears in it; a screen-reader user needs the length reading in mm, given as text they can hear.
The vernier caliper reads 19.5 mm
